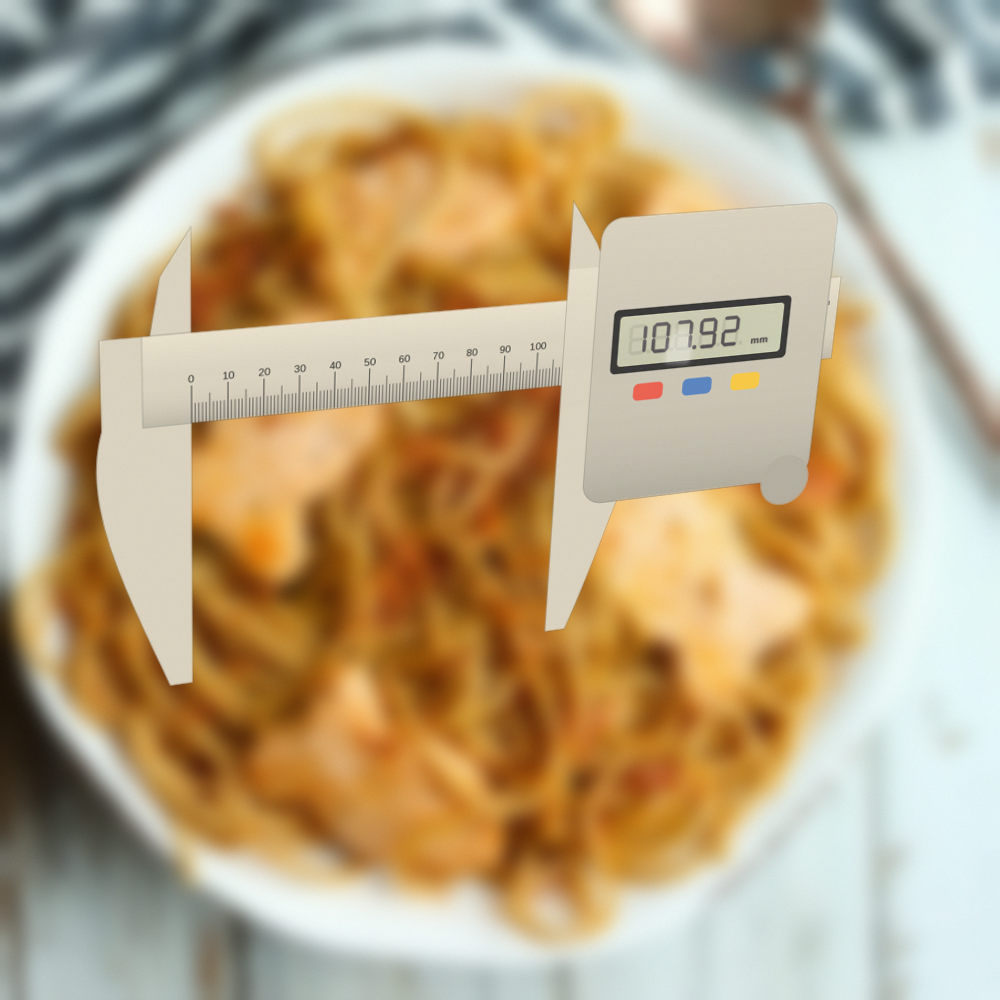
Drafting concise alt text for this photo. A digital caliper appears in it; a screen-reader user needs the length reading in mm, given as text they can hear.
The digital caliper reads 107.92 mm
